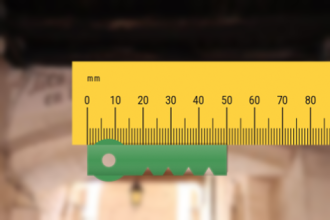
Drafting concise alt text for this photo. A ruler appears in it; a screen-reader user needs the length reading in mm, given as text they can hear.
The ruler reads 50 mm
